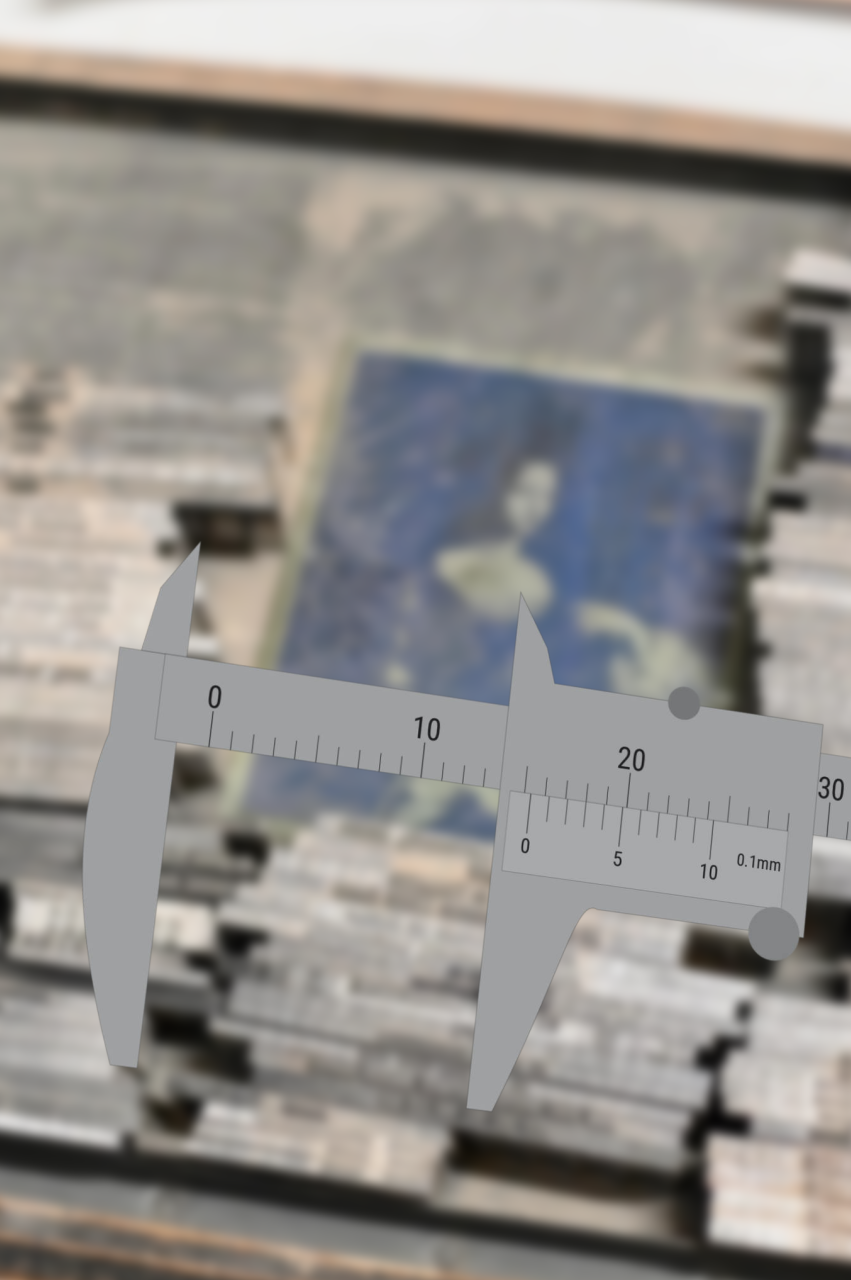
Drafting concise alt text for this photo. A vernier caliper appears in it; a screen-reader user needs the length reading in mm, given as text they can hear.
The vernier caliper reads 15.3 mm
